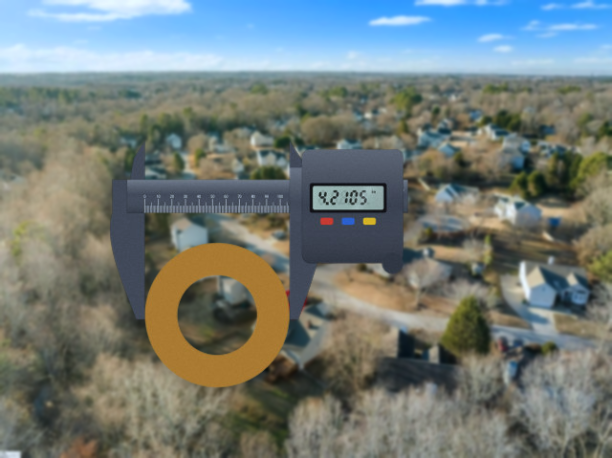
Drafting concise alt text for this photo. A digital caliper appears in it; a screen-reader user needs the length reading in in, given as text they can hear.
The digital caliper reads 4.2105 in
